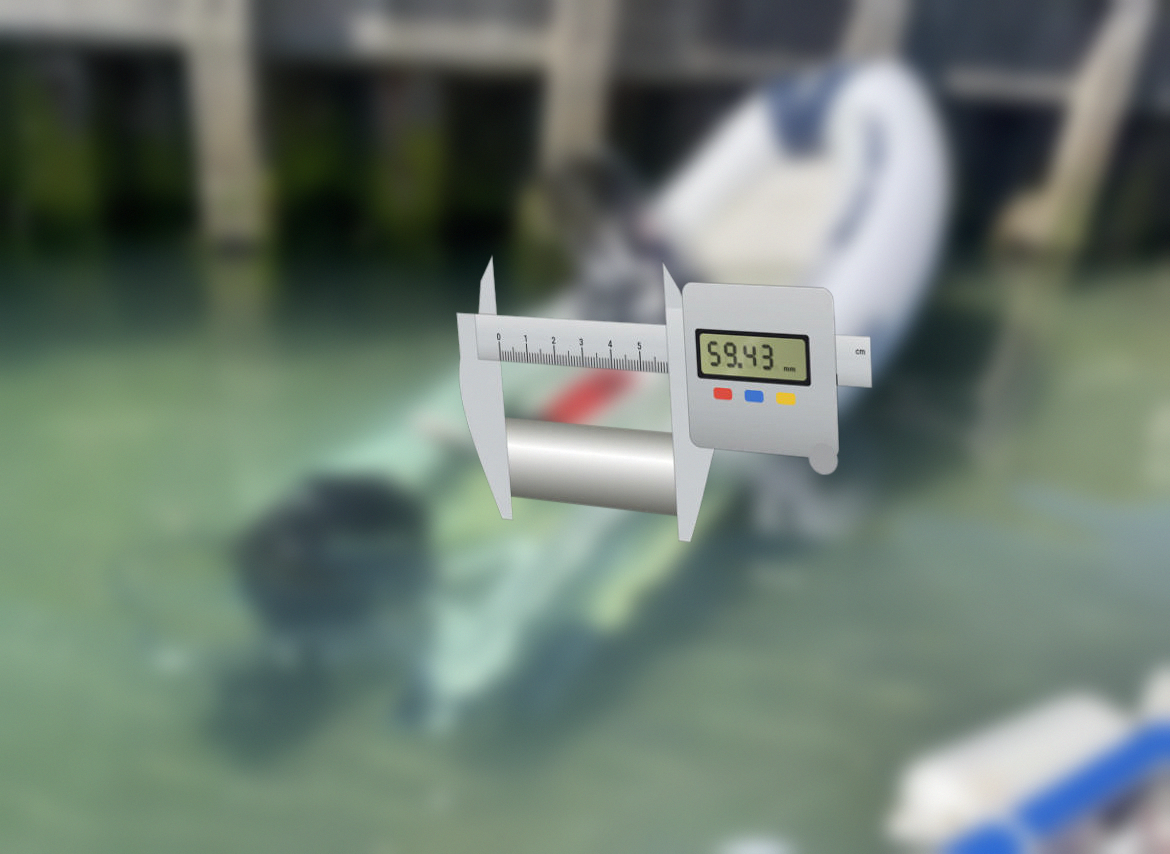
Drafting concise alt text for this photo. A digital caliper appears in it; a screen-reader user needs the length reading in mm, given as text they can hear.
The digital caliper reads 59.43 mm
